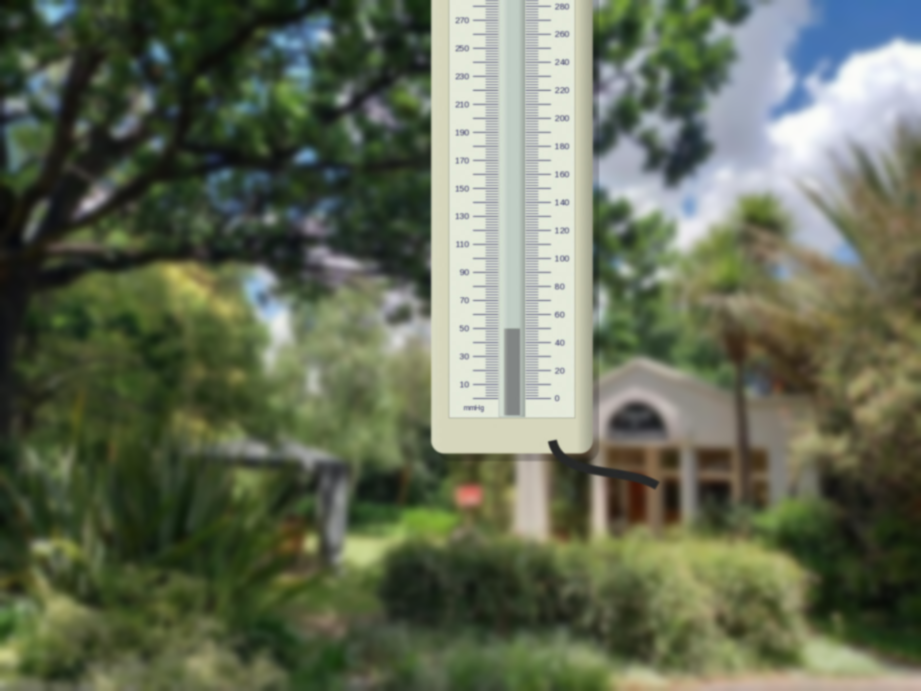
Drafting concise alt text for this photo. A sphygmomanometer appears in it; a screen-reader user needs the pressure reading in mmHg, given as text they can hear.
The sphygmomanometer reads 50 mmHg
